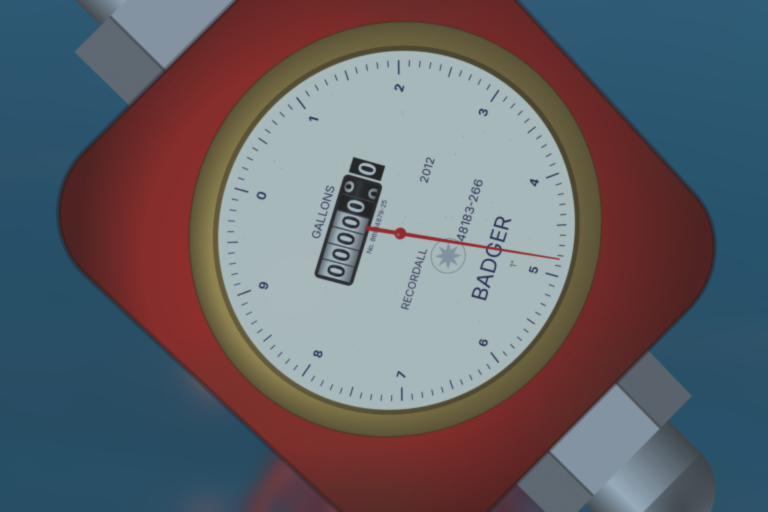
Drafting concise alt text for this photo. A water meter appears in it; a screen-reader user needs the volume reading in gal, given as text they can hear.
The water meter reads 84.8 gal
